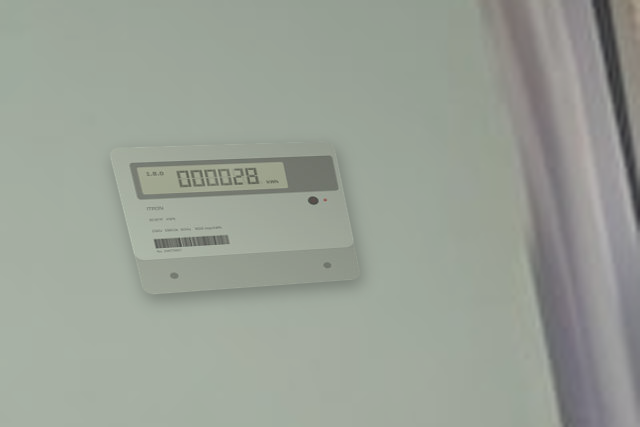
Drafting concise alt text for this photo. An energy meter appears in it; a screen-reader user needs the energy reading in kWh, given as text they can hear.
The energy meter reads 28 kWh
